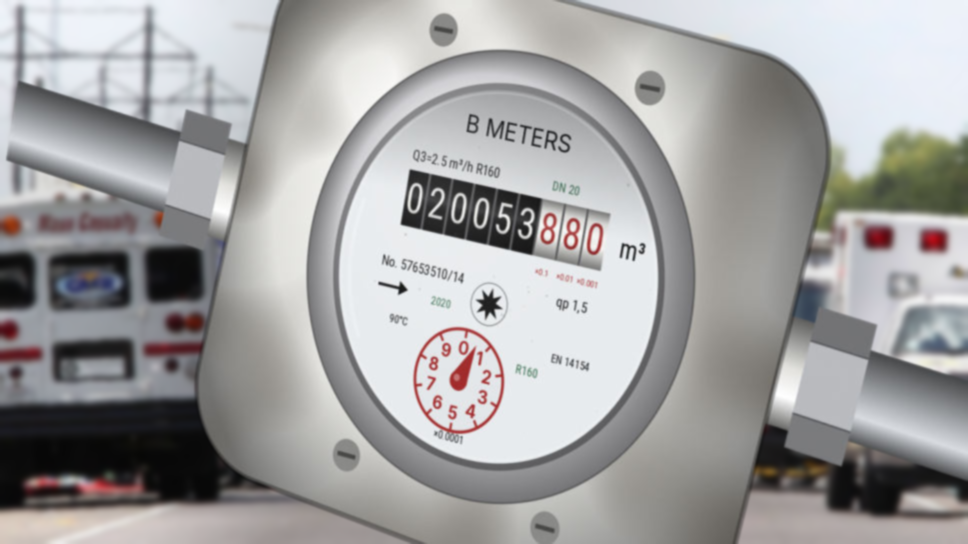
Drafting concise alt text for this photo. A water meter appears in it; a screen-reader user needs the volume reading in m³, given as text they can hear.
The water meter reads 20053.8800 m³
